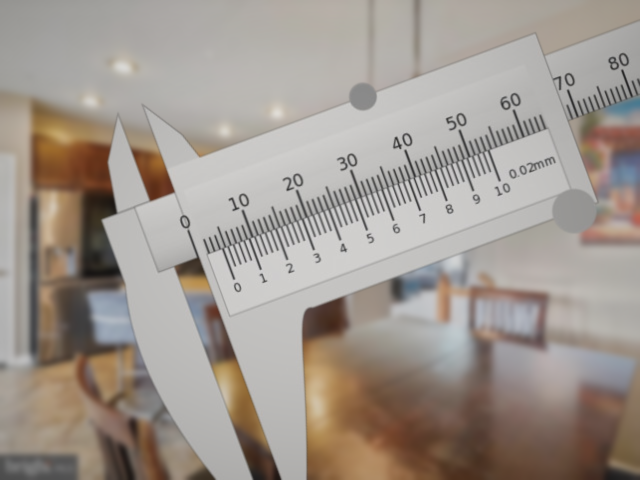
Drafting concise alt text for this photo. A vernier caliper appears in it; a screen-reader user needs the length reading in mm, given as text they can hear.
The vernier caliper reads 4.5 mm
